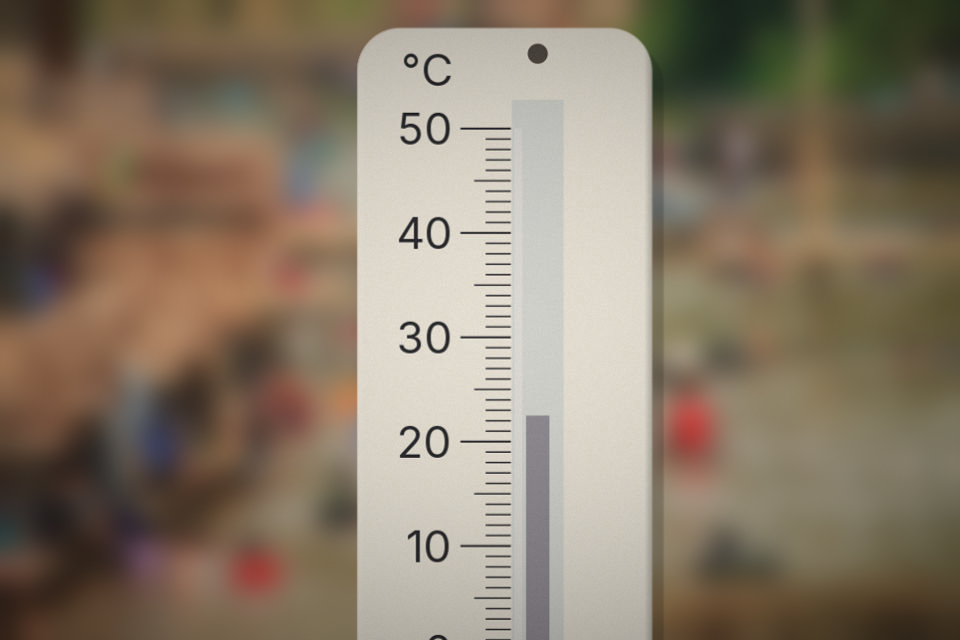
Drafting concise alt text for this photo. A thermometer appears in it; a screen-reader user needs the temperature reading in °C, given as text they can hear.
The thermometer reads 22.5 °C
